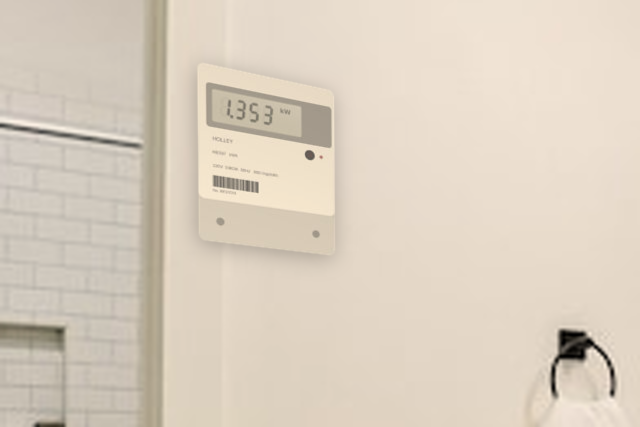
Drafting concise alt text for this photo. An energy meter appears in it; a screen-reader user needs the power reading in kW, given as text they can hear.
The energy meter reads 1.353 kW
